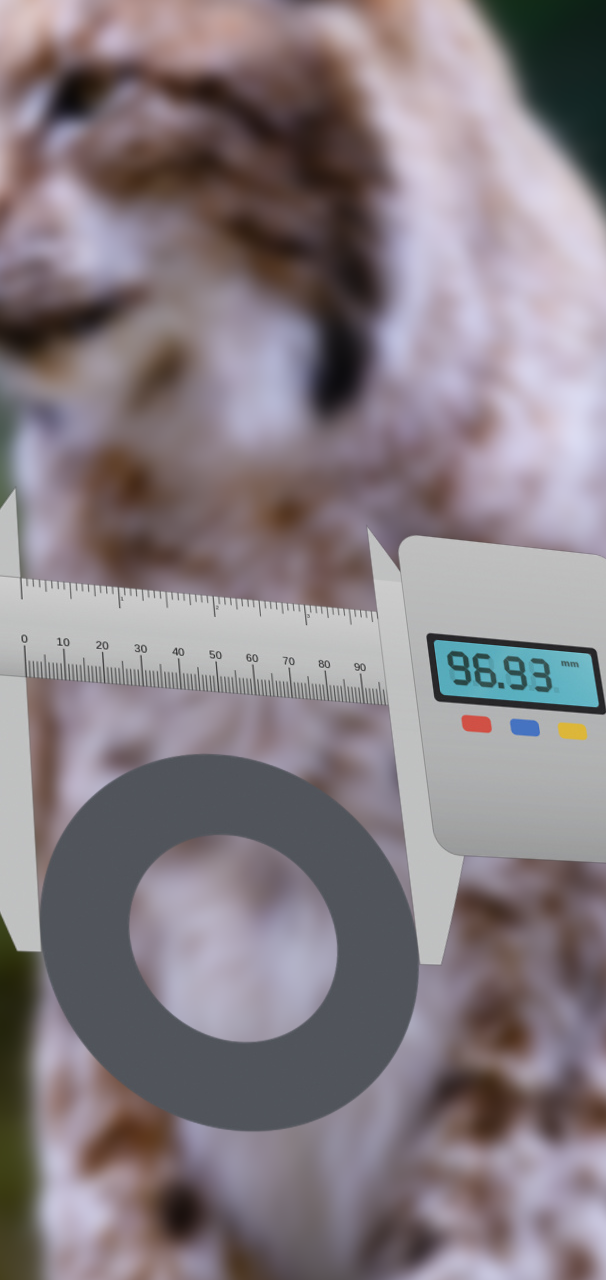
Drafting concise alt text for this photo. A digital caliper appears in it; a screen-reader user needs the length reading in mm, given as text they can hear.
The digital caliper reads 96.93 mm
